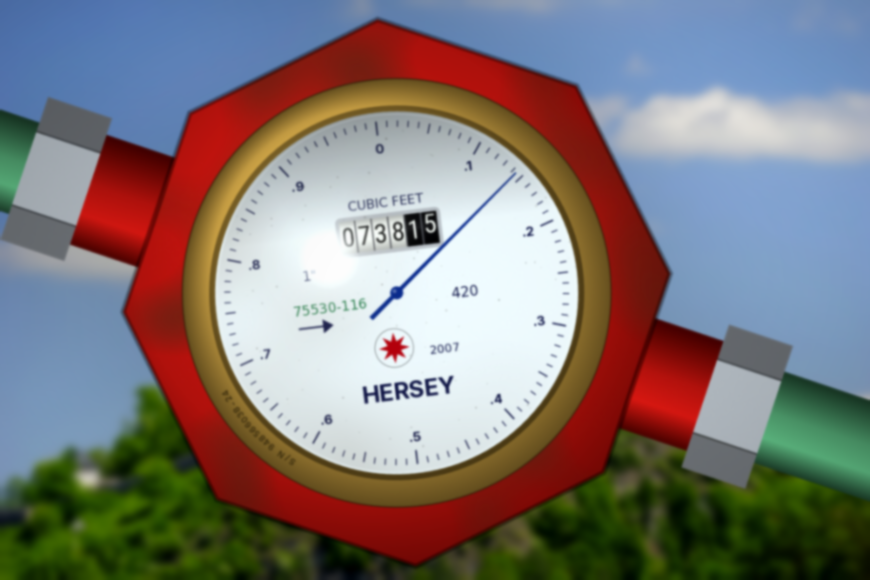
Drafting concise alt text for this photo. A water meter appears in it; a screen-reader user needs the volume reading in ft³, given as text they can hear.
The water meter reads 73815.14 ft³
